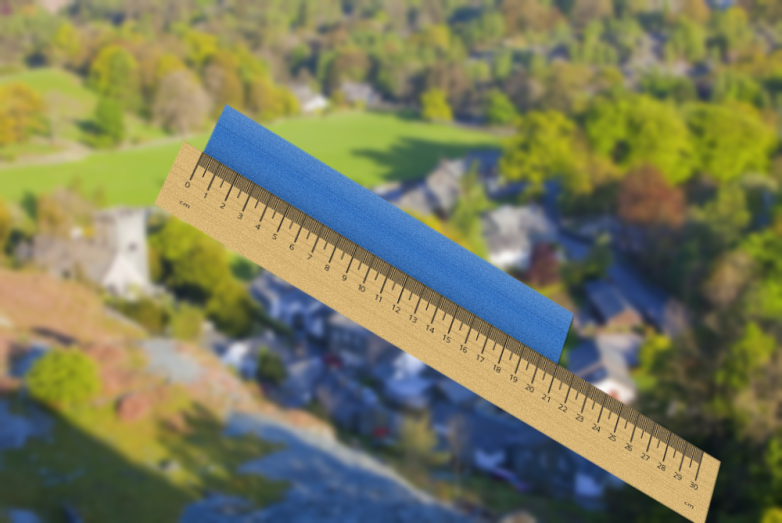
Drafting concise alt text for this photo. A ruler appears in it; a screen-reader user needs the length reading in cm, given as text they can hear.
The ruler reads 21 cm
